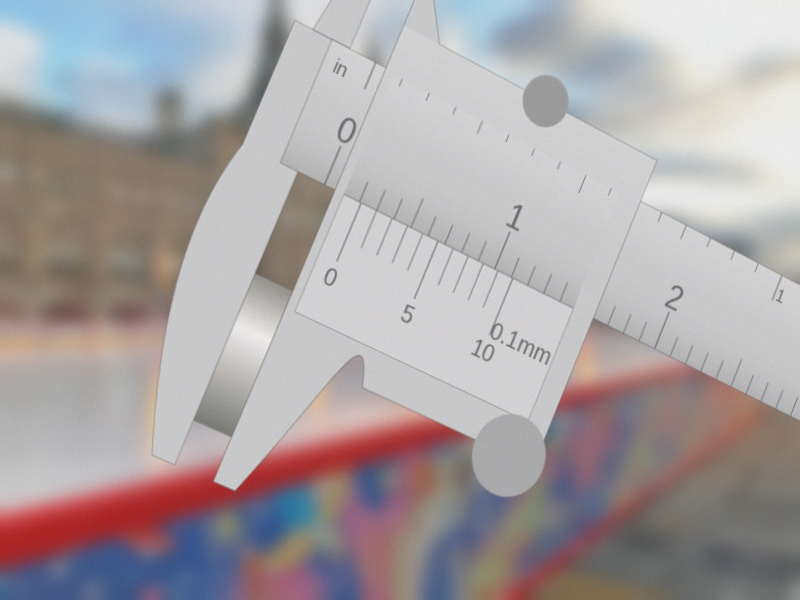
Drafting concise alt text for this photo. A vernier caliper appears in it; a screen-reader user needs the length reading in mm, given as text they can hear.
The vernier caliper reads 2.1 mm
